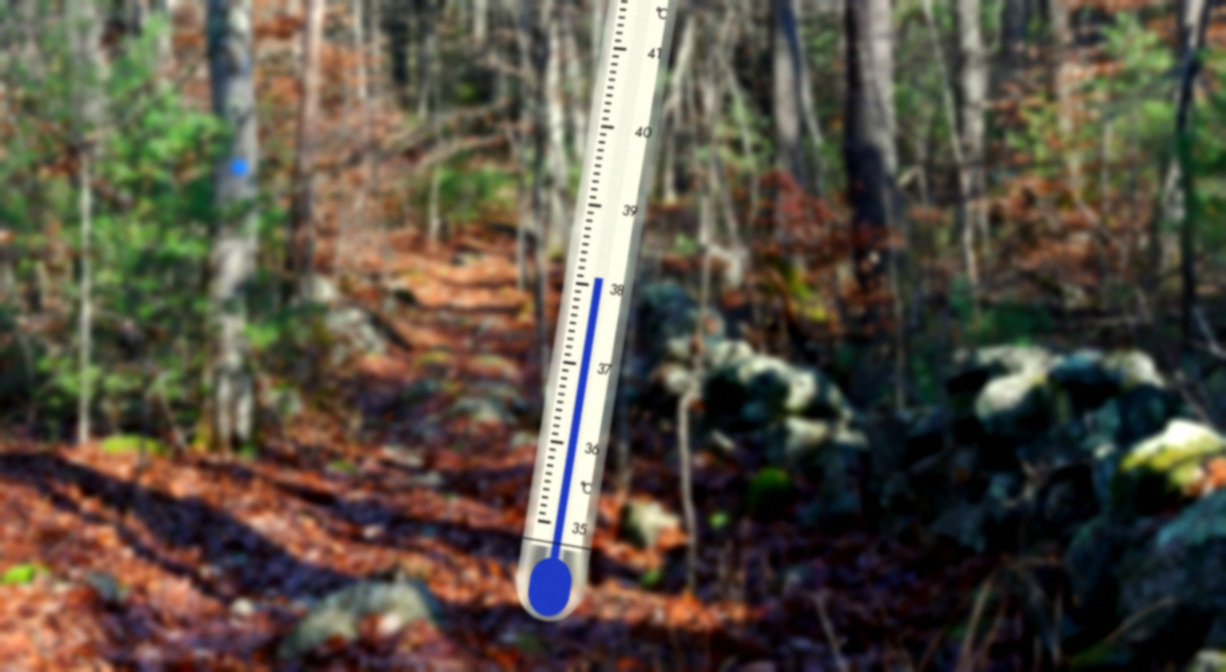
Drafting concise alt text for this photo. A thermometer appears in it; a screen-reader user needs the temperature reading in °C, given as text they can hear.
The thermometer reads 38.1 °C
